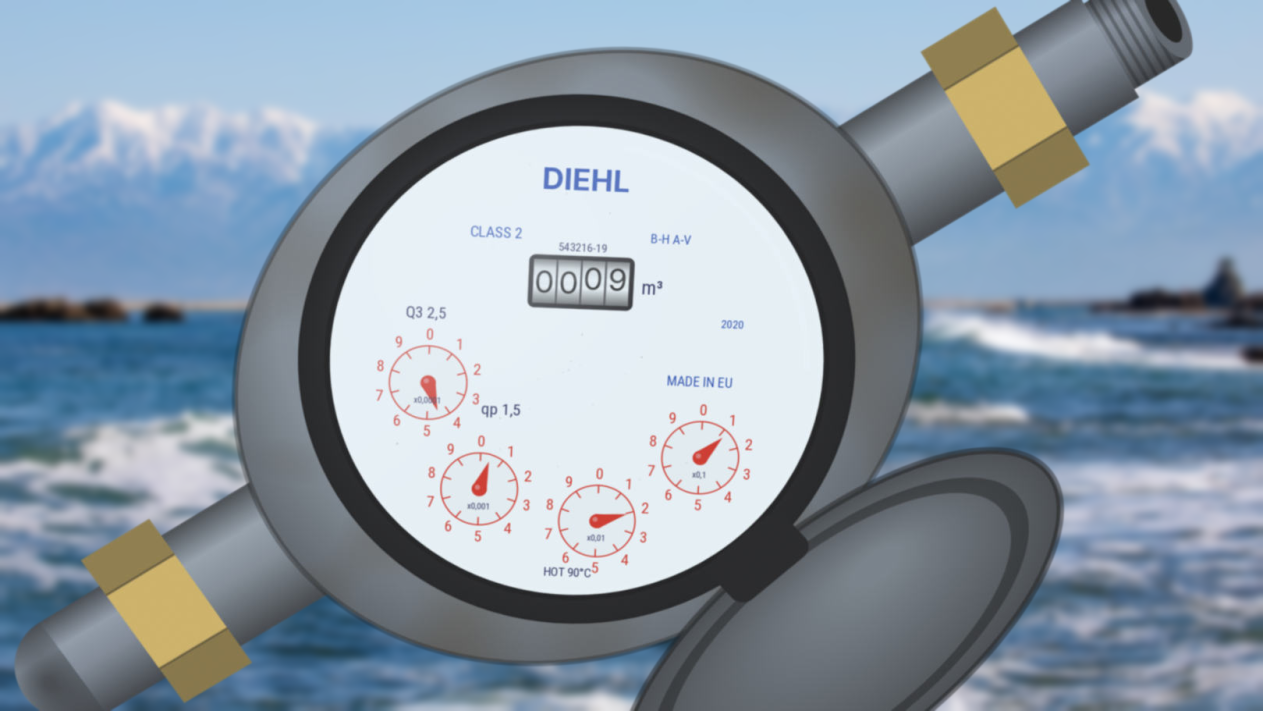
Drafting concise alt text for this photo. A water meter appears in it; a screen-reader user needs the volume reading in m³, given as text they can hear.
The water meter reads 9.1204 m³
